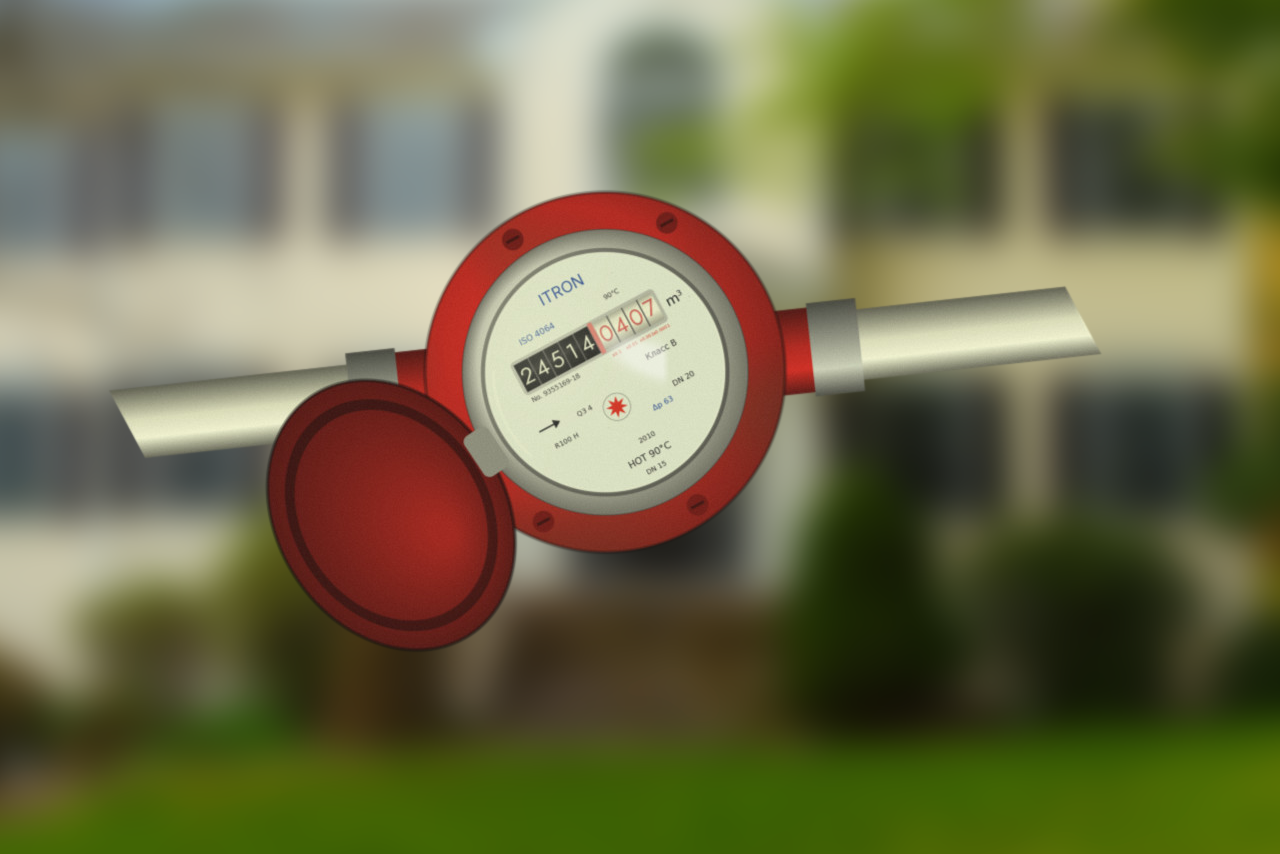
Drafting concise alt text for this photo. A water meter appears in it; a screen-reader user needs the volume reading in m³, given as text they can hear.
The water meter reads 24514.0407 m³
